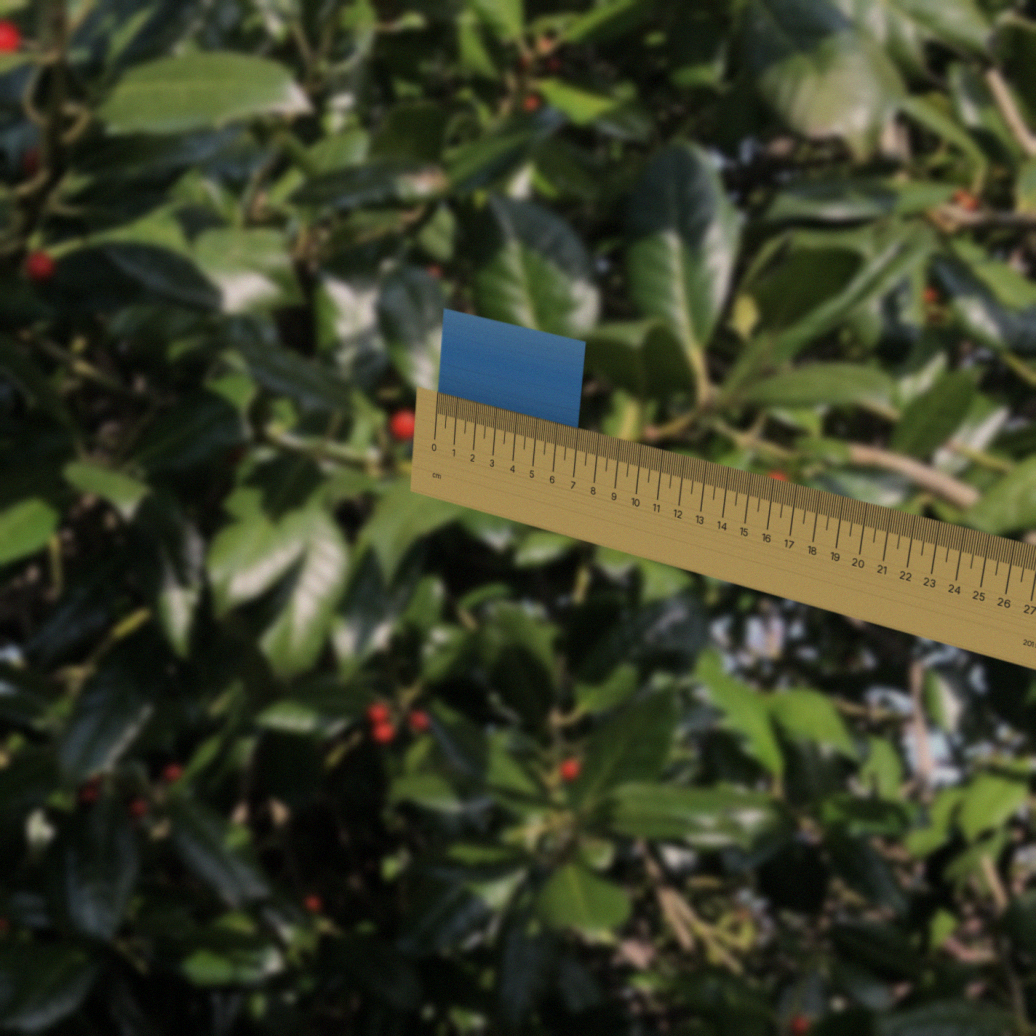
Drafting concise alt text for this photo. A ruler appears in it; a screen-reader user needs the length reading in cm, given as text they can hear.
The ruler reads 7 cm
